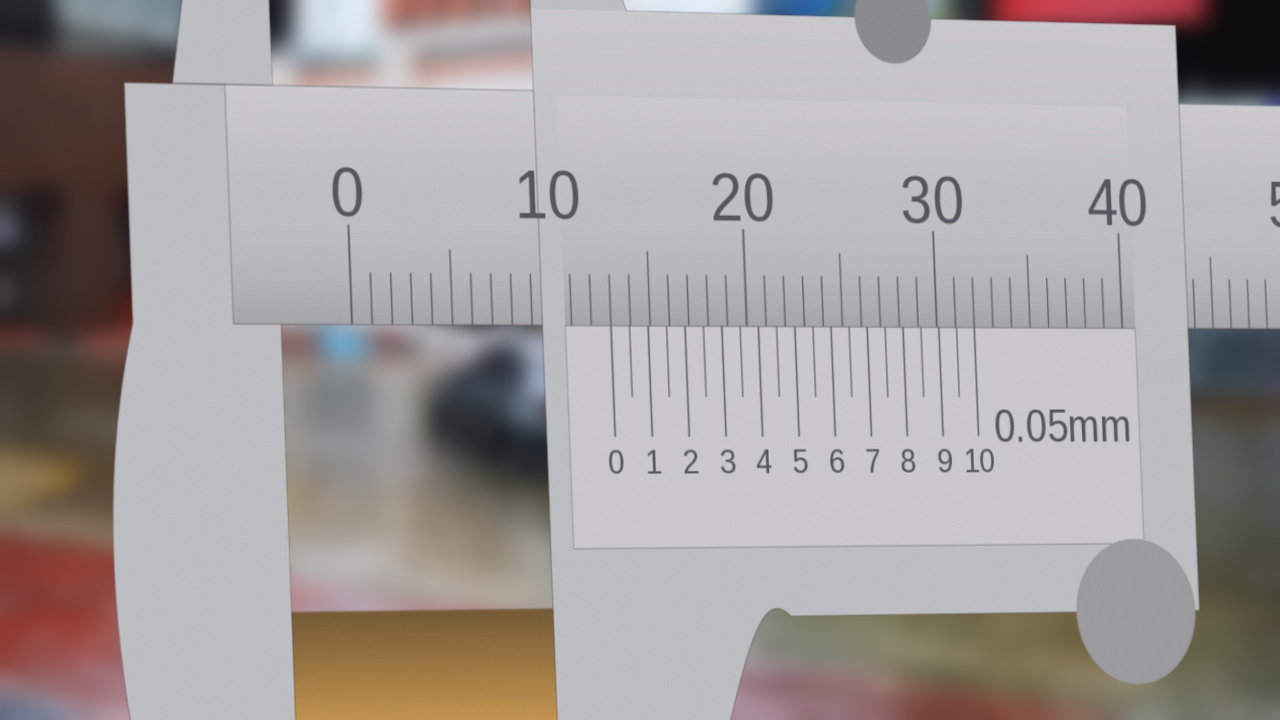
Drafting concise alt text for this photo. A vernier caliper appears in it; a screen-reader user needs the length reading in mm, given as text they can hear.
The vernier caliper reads 13.0 mm
